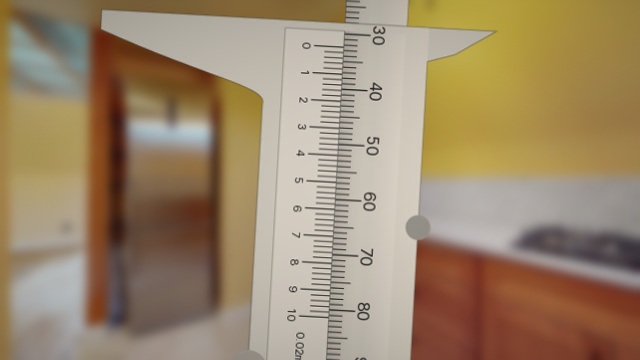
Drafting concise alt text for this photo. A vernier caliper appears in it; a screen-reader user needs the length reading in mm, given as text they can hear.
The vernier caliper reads 32.4 mm
